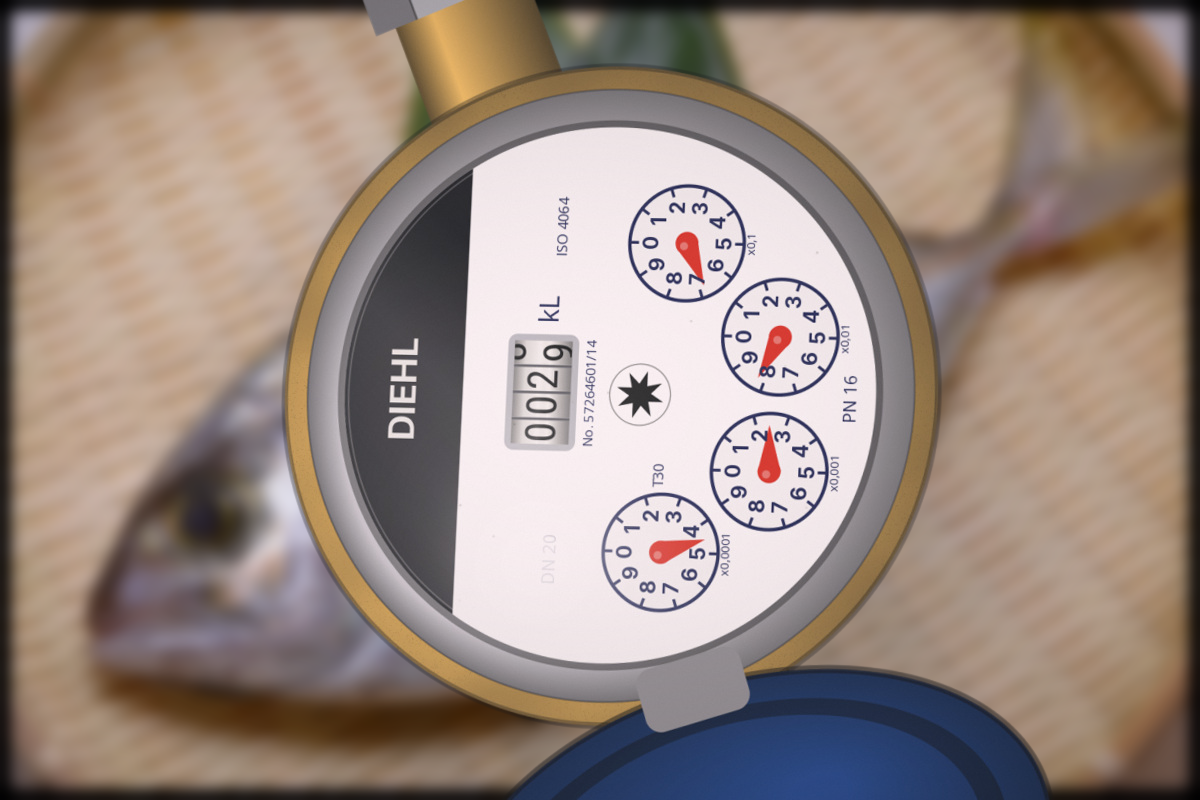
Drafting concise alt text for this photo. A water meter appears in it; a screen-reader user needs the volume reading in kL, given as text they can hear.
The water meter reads 28.6824 kL
